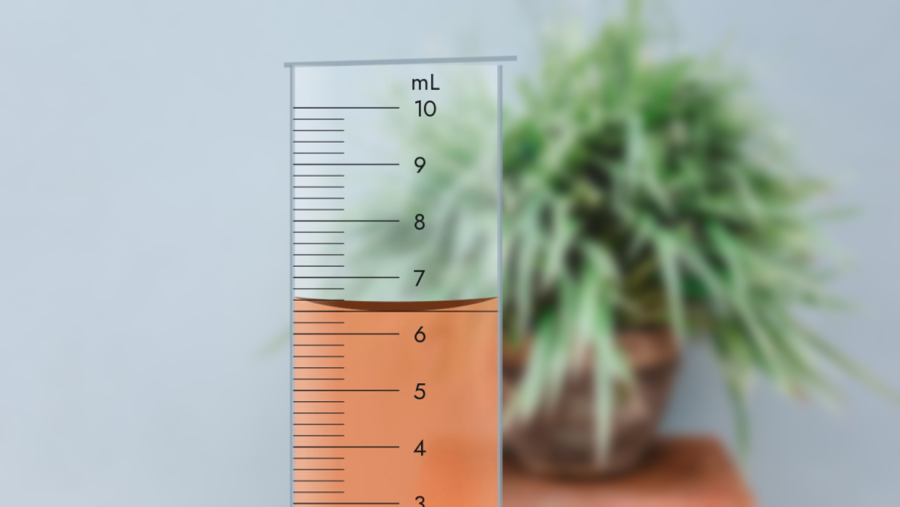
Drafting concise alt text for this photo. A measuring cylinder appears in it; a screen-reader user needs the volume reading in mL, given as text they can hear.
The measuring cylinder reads 6.4 mL
